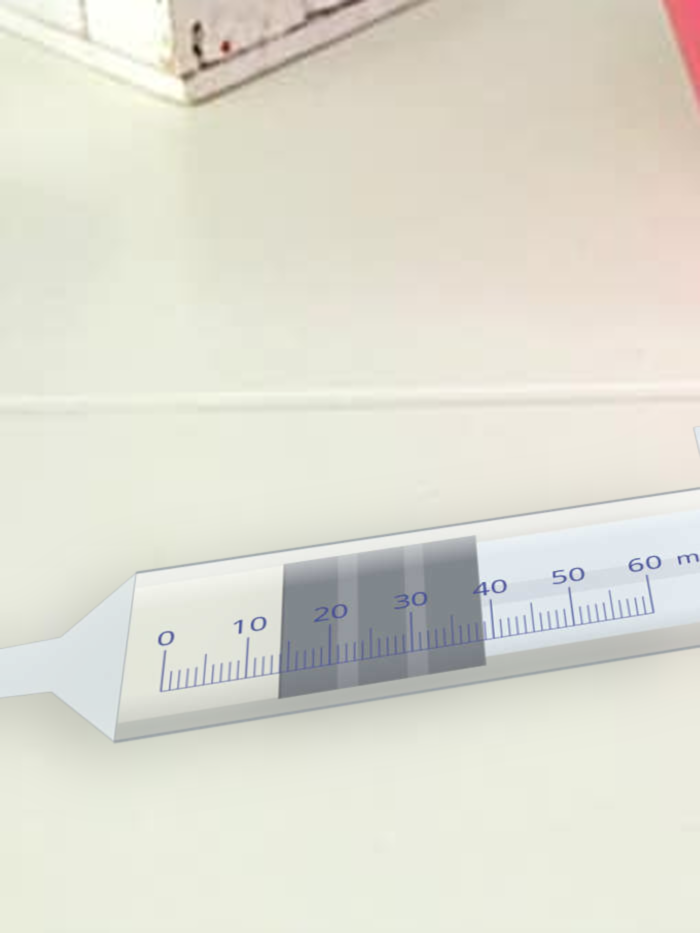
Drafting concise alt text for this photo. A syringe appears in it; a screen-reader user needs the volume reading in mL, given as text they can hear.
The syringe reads 14 mL
